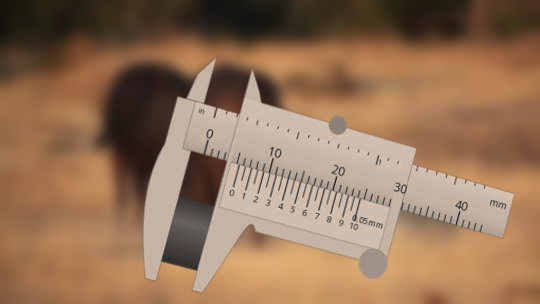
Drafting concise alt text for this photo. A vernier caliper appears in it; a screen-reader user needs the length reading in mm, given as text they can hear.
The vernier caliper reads 5.4 mm
